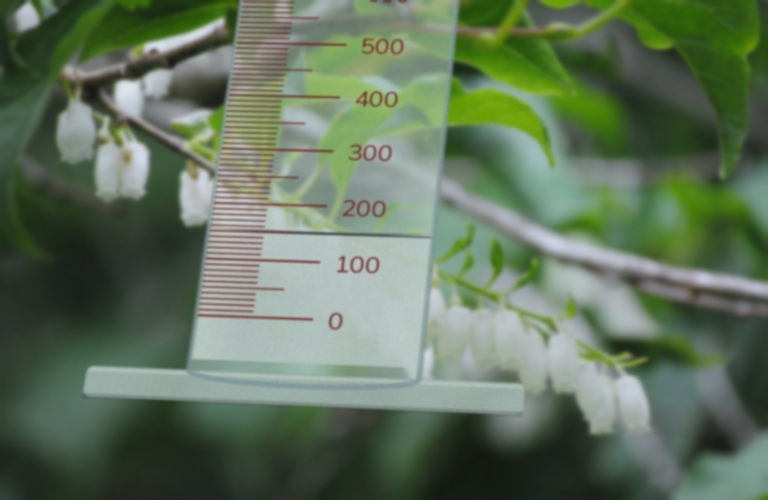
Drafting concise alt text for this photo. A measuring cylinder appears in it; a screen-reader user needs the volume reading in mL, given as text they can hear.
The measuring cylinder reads 150 mL
